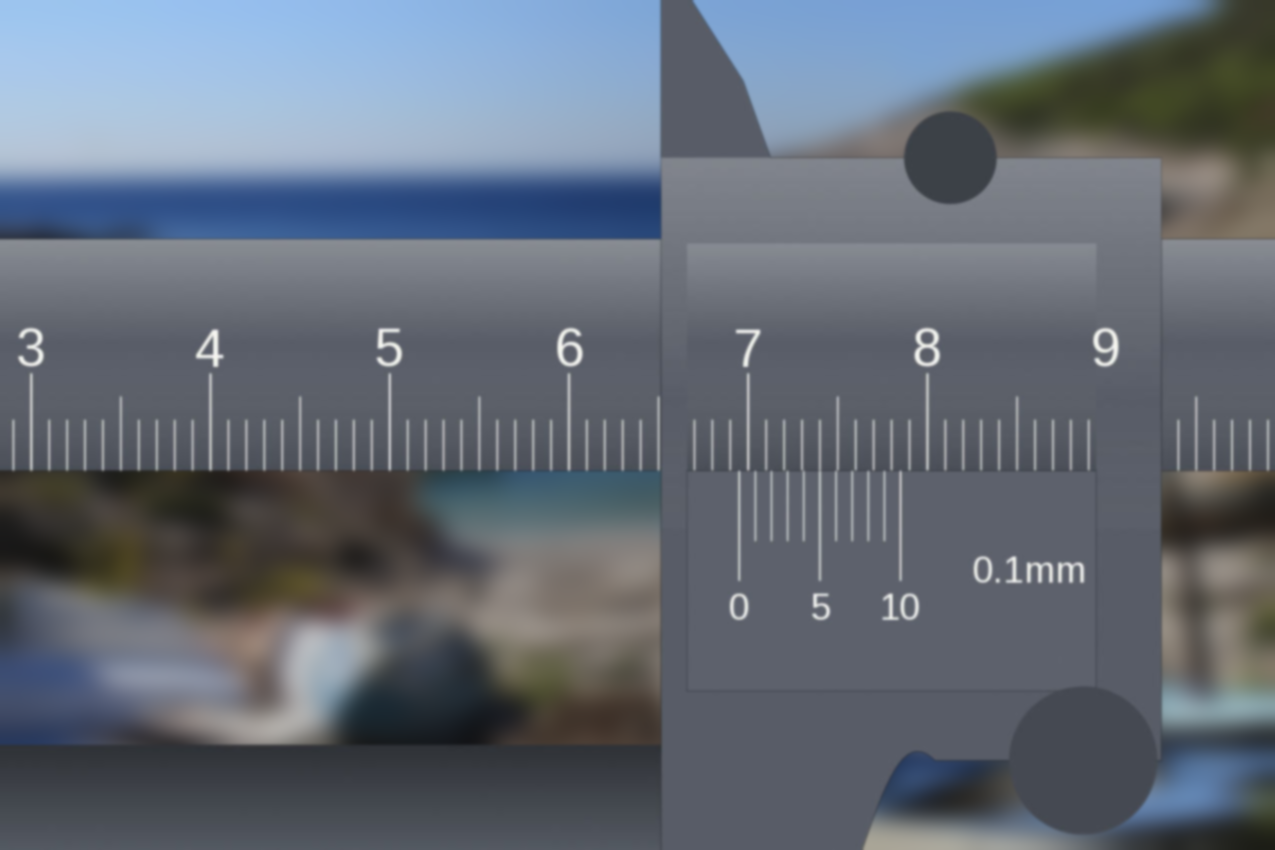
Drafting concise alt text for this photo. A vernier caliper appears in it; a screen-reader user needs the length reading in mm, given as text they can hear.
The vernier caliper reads 69.5 mm
